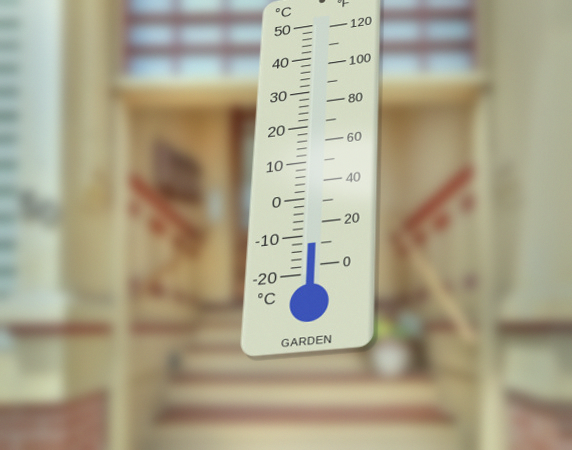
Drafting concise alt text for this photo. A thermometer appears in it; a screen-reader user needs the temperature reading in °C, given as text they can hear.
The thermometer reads -12 °C
